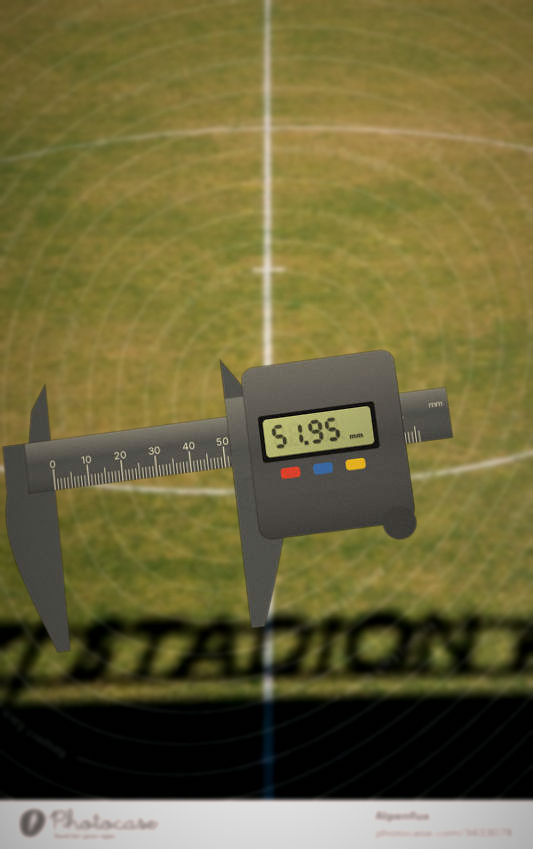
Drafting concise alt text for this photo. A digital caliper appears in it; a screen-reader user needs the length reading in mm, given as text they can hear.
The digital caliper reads 51.95 mm
